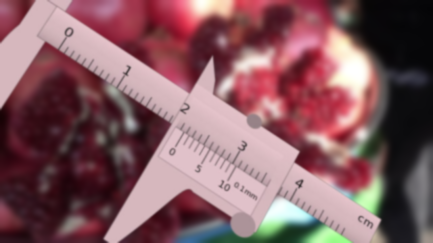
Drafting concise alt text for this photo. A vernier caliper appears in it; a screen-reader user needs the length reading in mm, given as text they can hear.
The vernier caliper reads 21.6 mm
